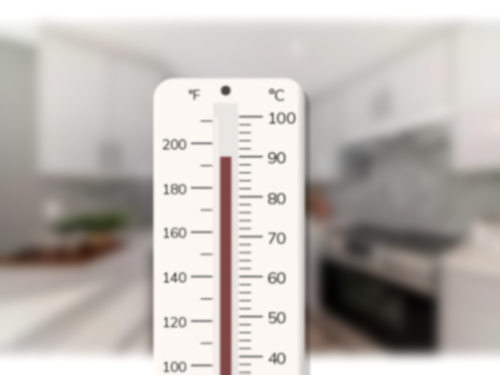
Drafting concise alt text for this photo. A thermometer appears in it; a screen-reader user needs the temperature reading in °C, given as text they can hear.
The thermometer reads 90 °C
